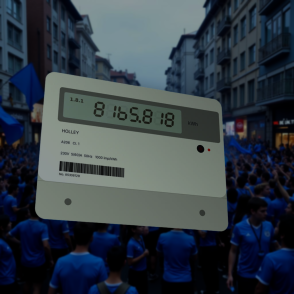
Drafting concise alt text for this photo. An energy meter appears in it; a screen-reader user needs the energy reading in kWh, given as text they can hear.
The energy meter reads 8165.818 kWh
